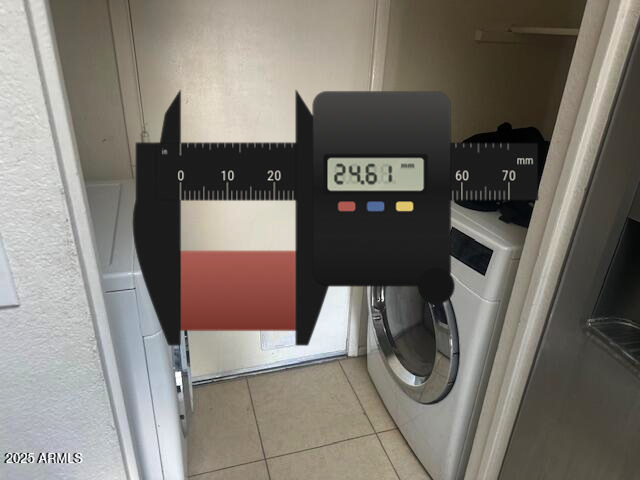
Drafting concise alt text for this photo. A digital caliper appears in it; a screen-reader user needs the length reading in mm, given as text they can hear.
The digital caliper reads 24.61 mm
